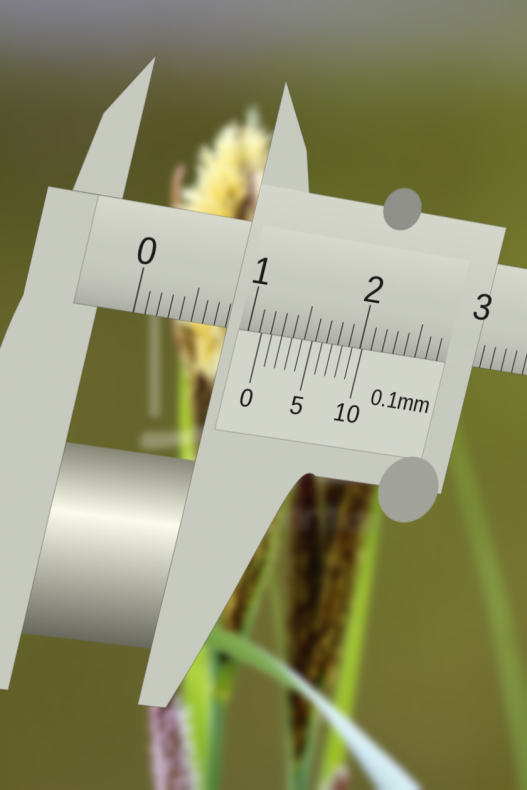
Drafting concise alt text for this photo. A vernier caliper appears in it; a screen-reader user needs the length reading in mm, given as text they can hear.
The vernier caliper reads 11.2 mm
